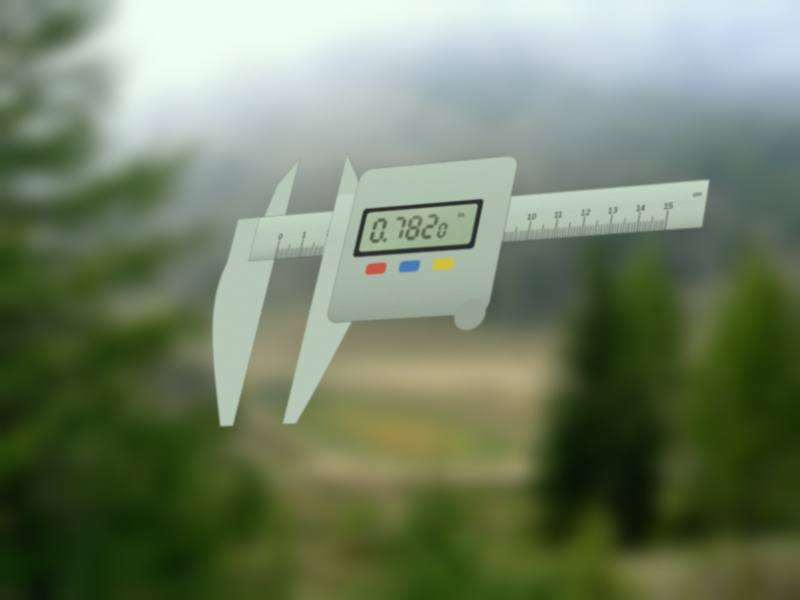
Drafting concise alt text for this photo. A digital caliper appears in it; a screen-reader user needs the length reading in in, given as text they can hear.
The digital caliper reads 0.7820 in
